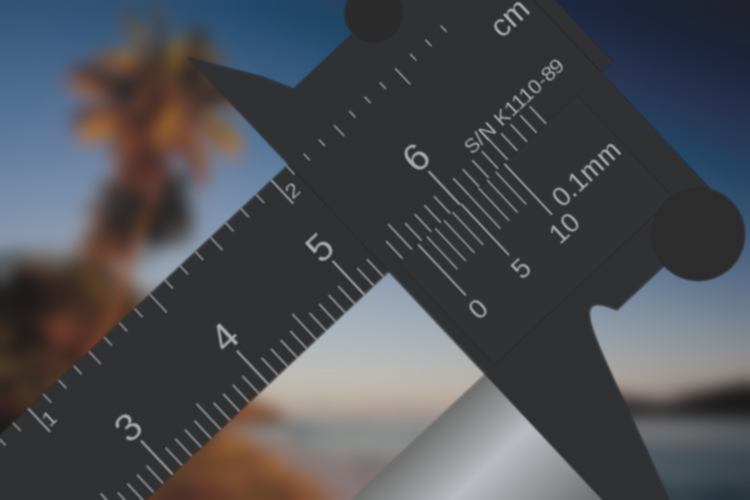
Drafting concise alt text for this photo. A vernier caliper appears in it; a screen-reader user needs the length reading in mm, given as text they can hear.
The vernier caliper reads 55.6 mm
